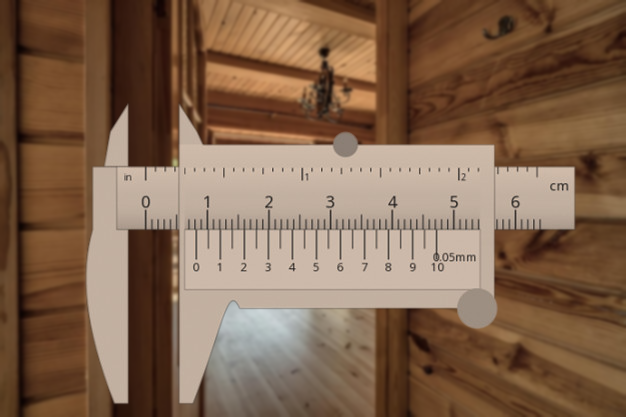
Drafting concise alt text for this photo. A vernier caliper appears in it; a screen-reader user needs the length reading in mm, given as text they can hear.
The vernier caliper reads 8.2 mm
